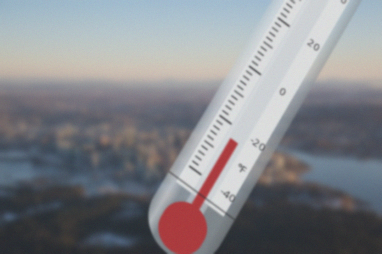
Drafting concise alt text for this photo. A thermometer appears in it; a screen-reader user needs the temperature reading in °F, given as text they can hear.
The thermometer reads -24 °F
